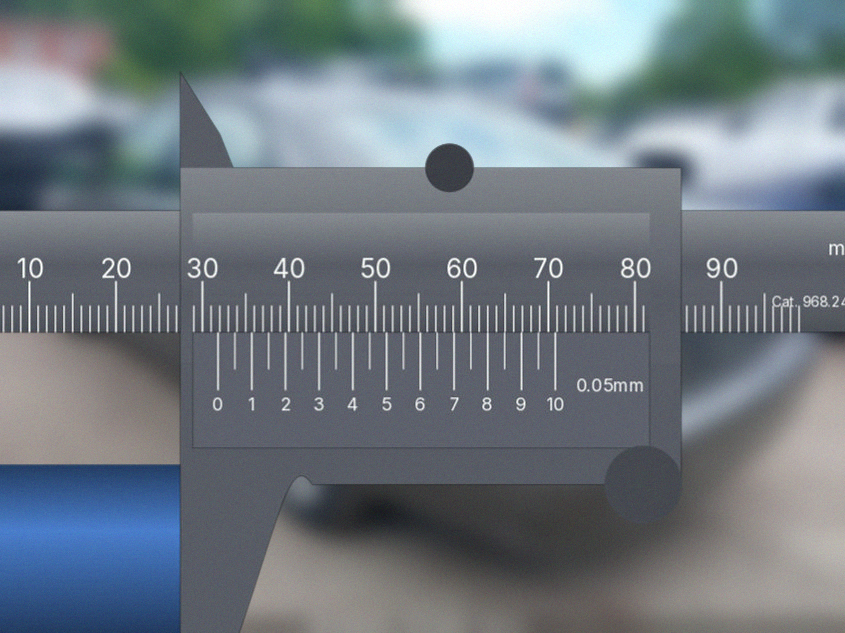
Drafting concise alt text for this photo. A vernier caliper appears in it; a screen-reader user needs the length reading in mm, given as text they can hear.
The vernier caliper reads 31.8 mm
